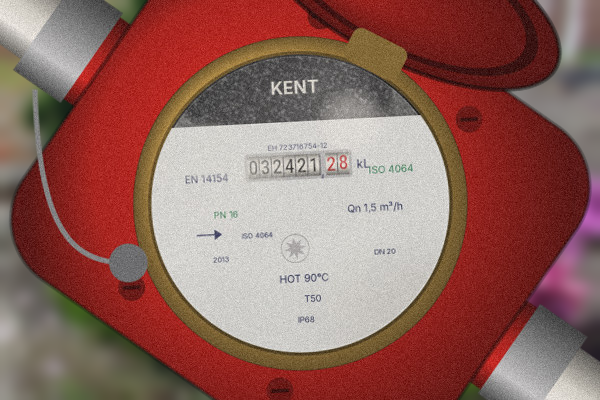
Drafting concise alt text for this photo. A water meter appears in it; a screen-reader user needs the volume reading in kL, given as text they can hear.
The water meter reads 32421.28 kL
